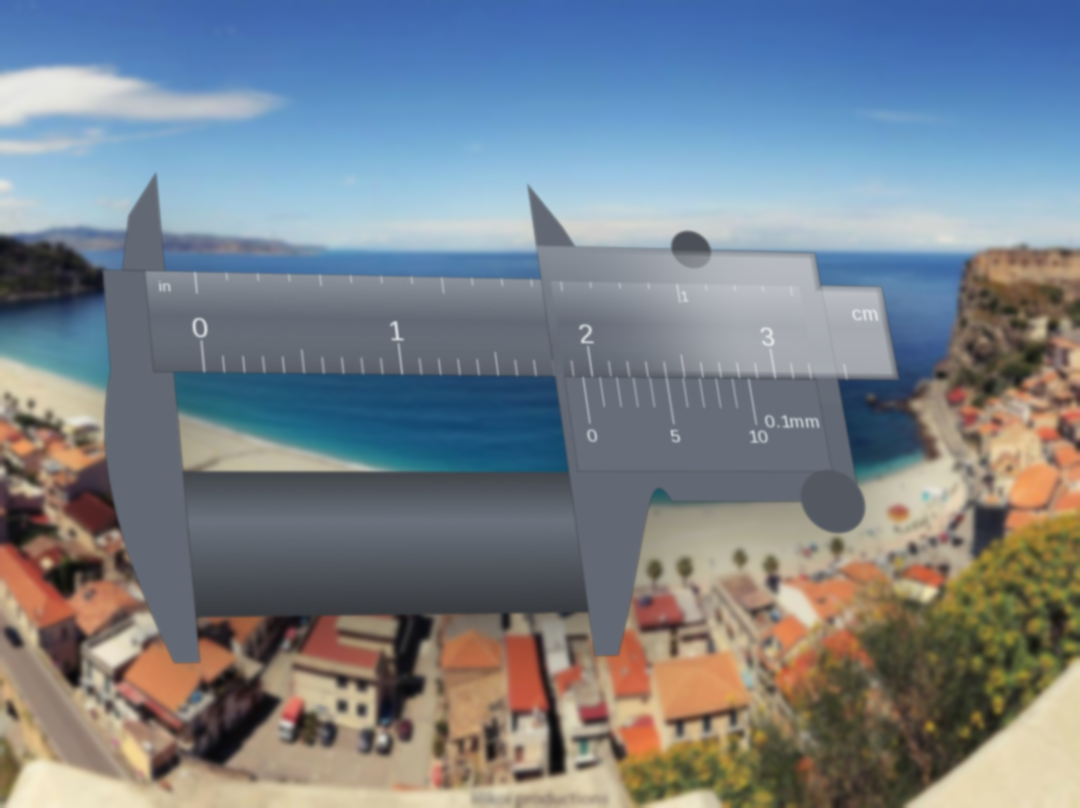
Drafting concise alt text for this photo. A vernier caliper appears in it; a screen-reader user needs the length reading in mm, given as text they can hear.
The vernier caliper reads 19.5 mm
